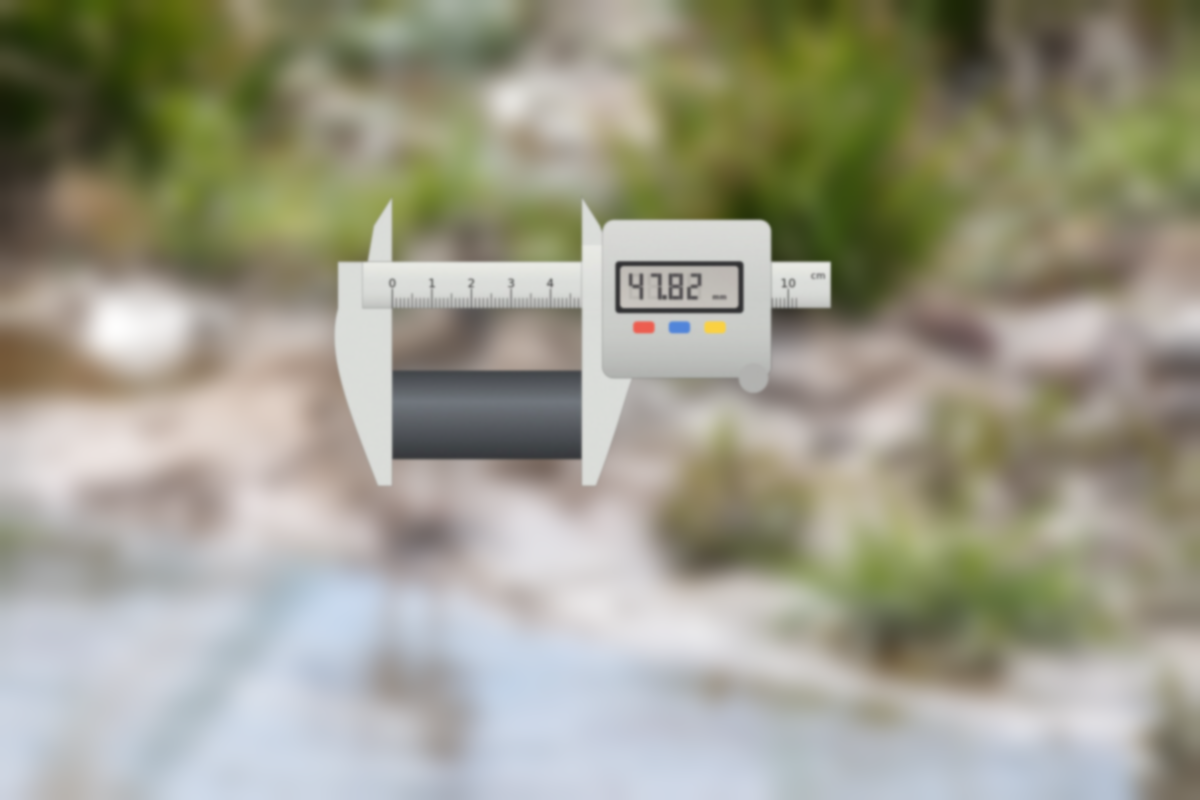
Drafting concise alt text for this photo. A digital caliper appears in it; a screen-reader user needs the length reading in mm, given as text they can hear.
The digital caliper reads 47.82 mm
